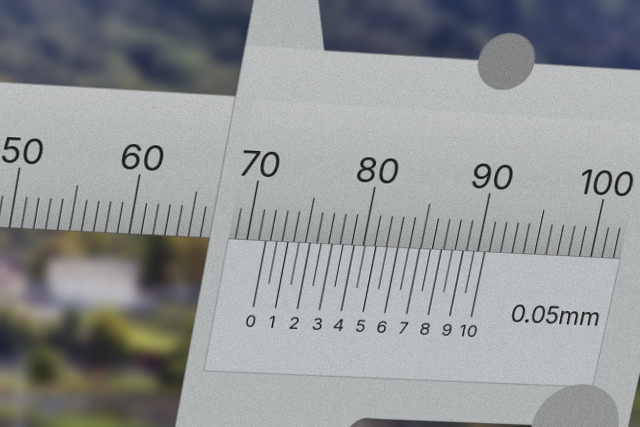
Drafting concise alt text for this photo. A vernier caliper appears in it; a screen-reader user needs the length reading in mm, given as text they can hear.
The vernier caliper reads 71.6 mm
